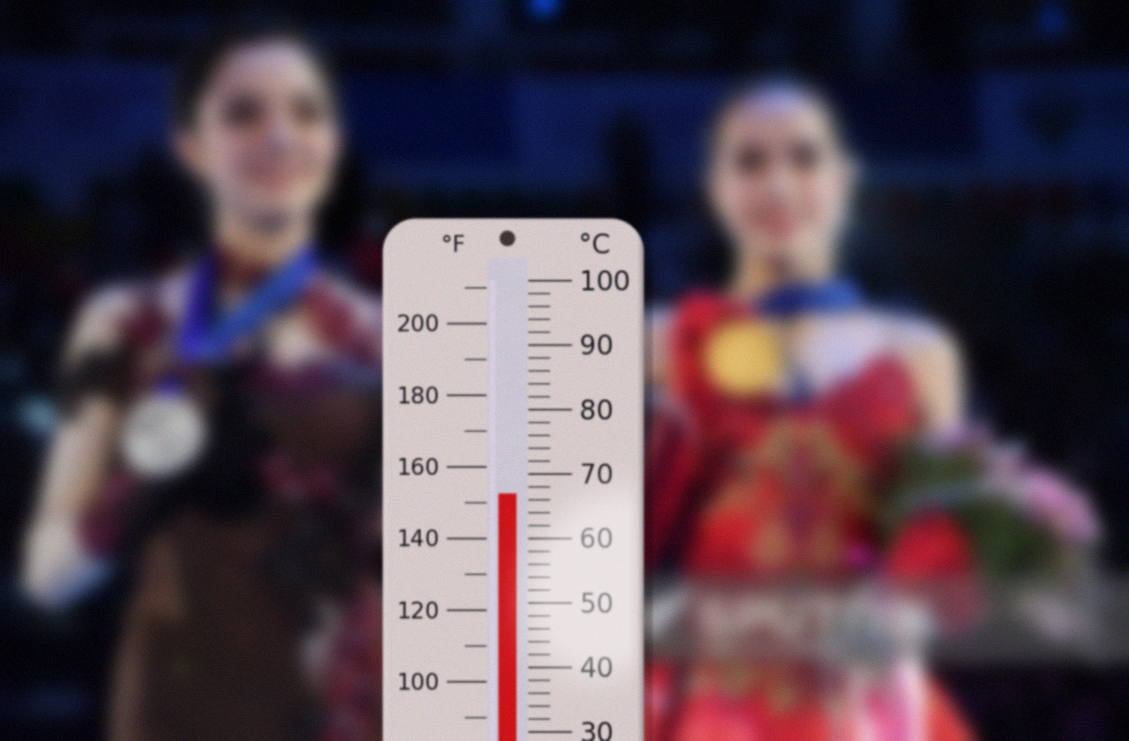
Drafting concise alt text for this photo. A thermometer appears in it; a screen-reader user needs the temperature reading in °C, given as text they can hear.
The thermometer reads 67 °C
